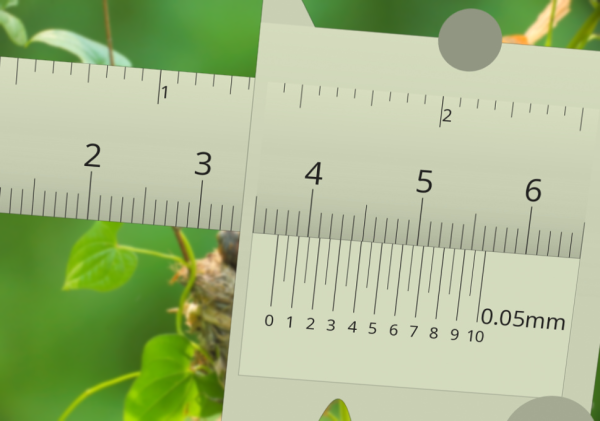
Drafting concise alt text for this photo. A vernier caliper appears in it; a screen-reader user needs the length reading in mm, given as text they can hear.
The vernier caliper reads 37.3 mm
